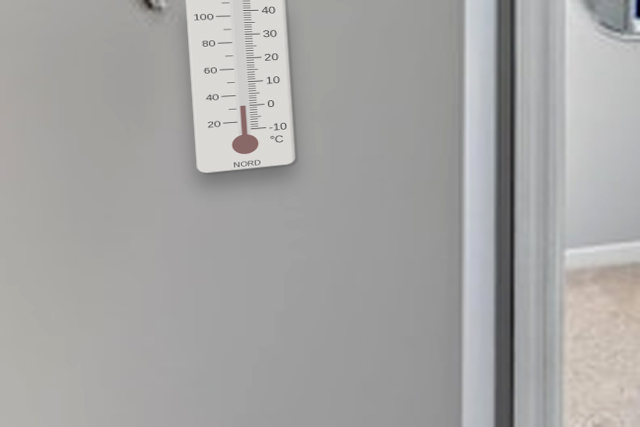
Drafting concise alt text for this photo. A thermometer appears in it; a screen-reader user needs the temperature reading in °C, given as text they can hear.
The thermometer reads 0 °C
